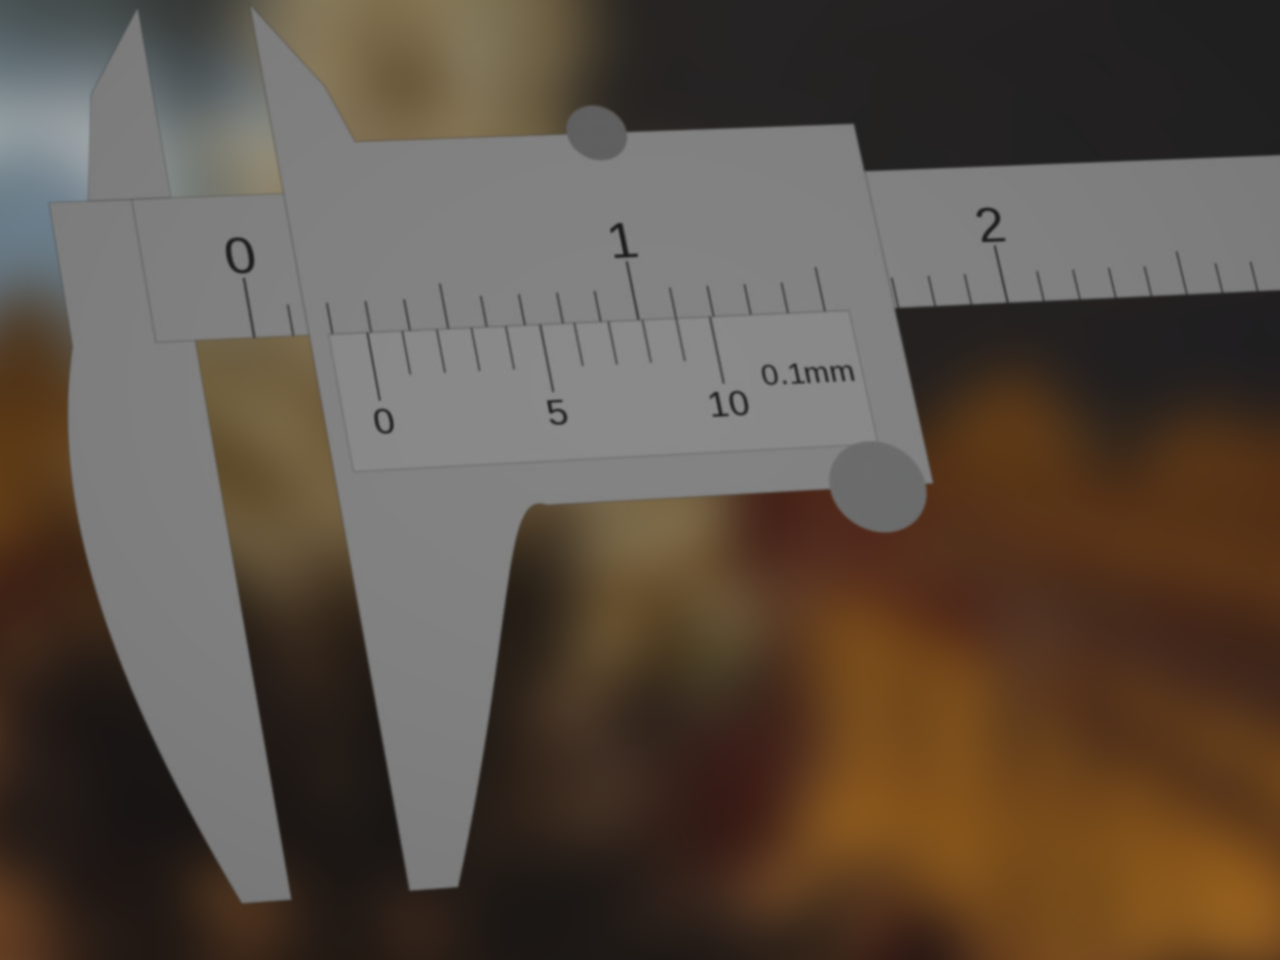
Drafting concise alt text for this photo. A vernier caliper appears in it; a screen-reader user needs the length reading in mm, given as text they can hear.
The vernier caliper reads 2.9 mm
